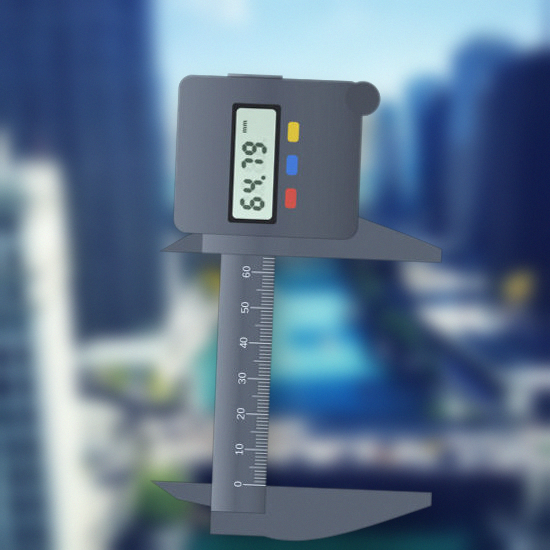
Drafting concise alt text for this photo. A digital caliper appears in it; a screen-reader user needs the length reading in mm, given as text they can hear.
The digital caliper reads 64.79 mm
